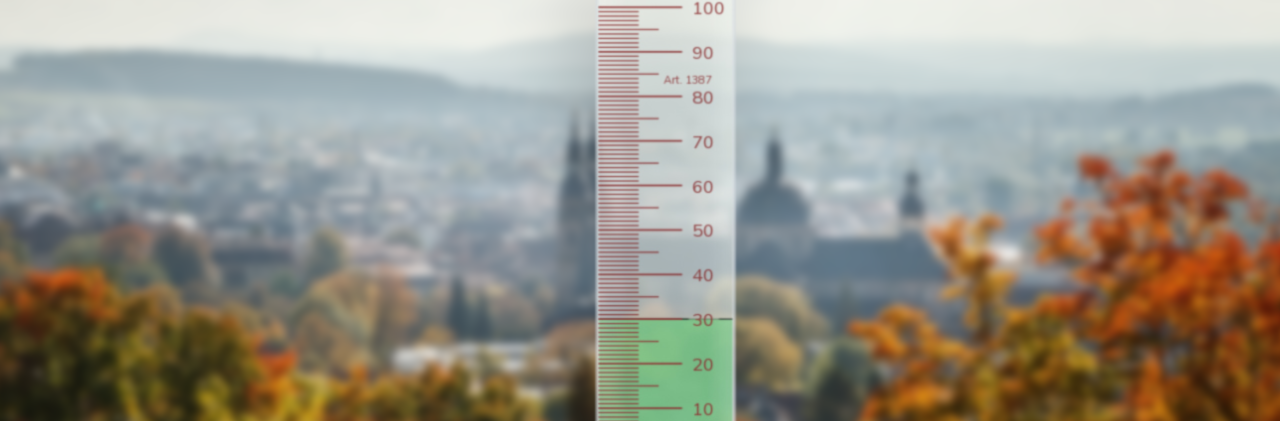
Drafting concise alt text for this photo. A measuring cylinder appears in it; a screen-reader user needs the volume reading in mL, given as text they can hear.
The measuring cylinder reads 30 mL
